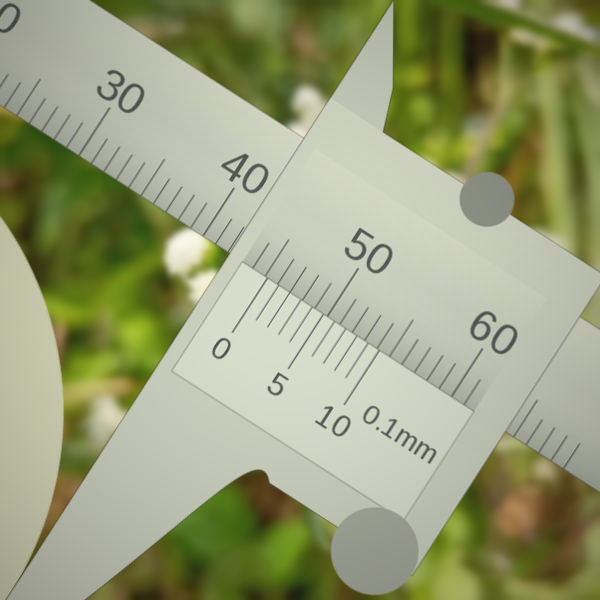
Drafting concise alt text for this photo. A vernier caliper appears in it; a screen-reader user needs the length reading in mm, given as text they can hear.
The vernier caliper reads 45.2 mm
